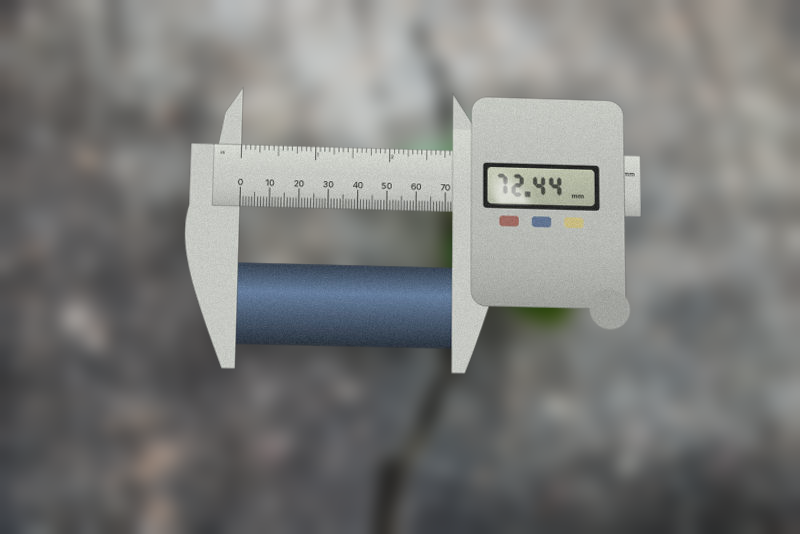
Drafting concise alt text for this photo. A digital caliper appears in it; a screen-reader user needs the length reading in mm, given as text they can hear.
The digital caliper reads 72.44 mm
